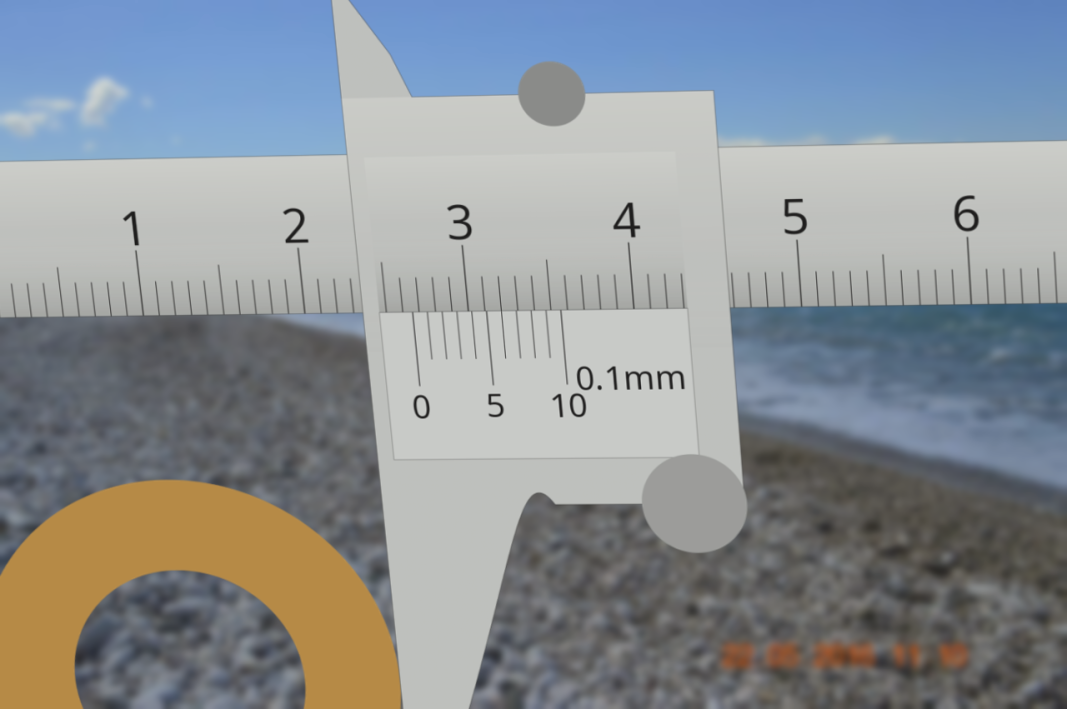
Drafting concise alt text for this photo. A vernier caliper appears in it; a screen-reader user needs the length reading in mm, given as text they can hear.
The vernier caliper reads 26.6 mm
